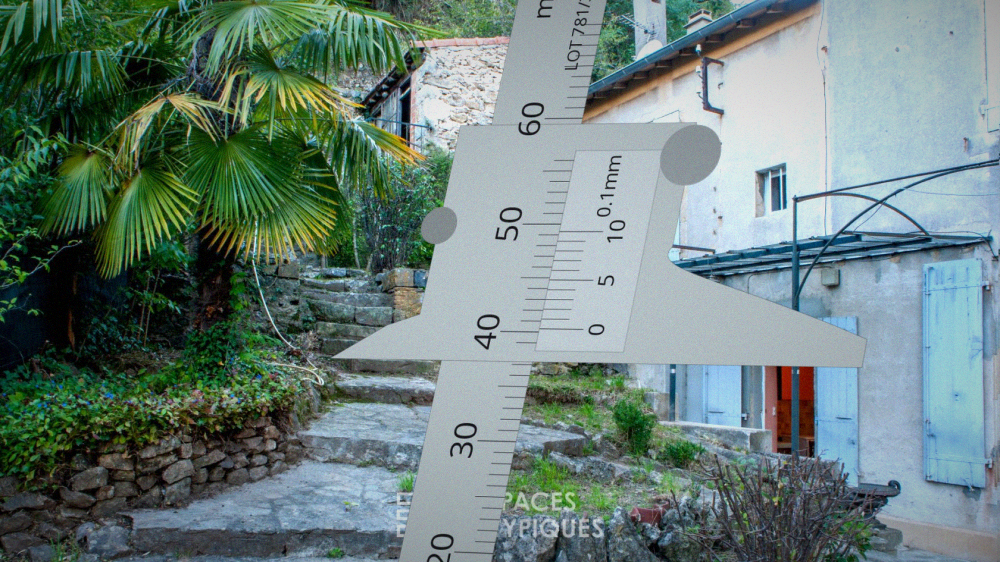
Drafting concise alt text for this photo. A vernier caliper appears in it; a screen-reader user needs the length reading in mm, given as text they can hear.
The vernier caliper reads 40.3 mm
